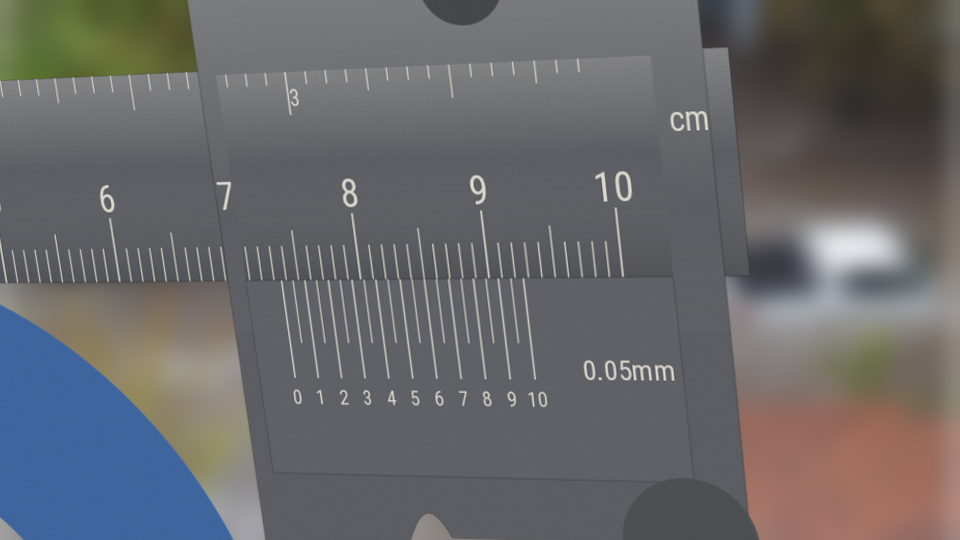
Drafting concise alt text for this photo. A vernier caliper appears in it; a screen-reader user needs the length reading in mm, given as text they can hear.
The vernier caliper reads 73.6 mm
